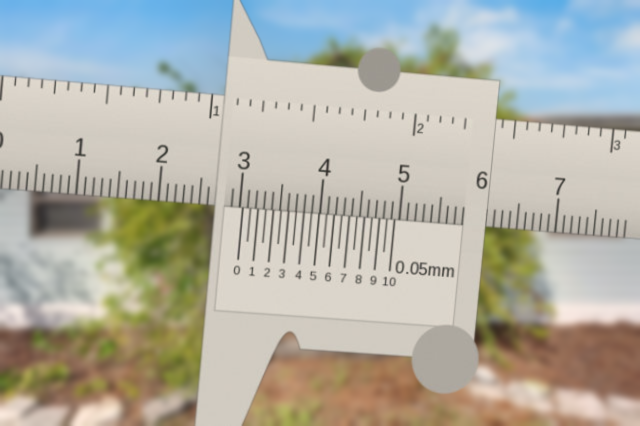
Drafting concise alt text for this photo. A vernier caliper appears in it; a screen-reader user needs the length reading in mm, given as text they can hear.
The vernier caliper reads 30.4 mm
